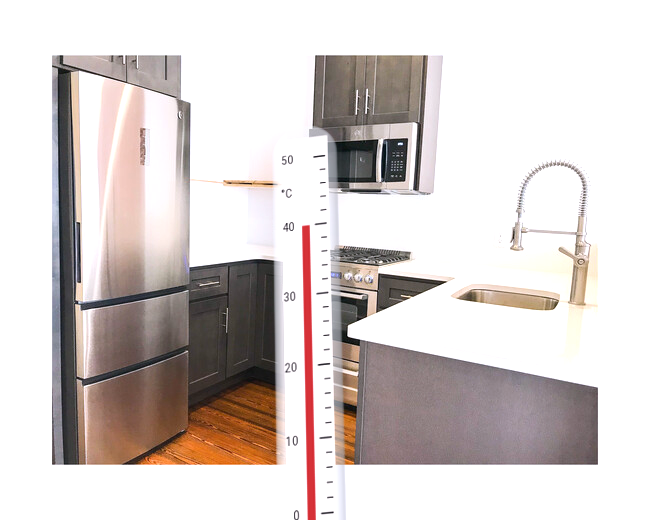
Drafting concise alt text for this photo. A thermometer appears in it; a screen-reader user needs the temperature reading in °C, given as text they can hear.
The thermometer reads 40 °C
